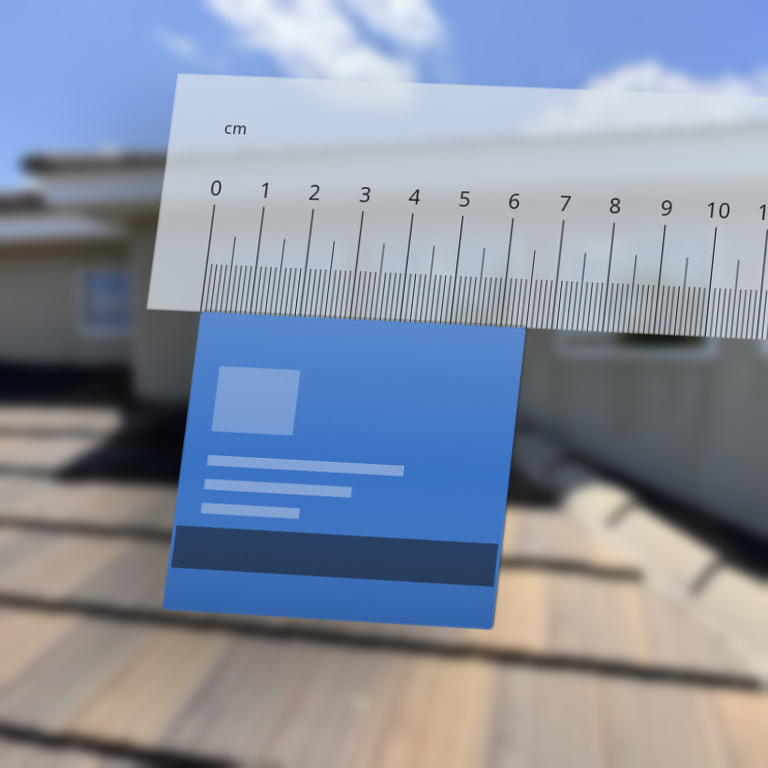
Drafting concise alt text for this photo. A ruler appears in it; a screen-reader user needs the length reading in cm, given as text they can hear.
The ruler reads 6.5 cm
